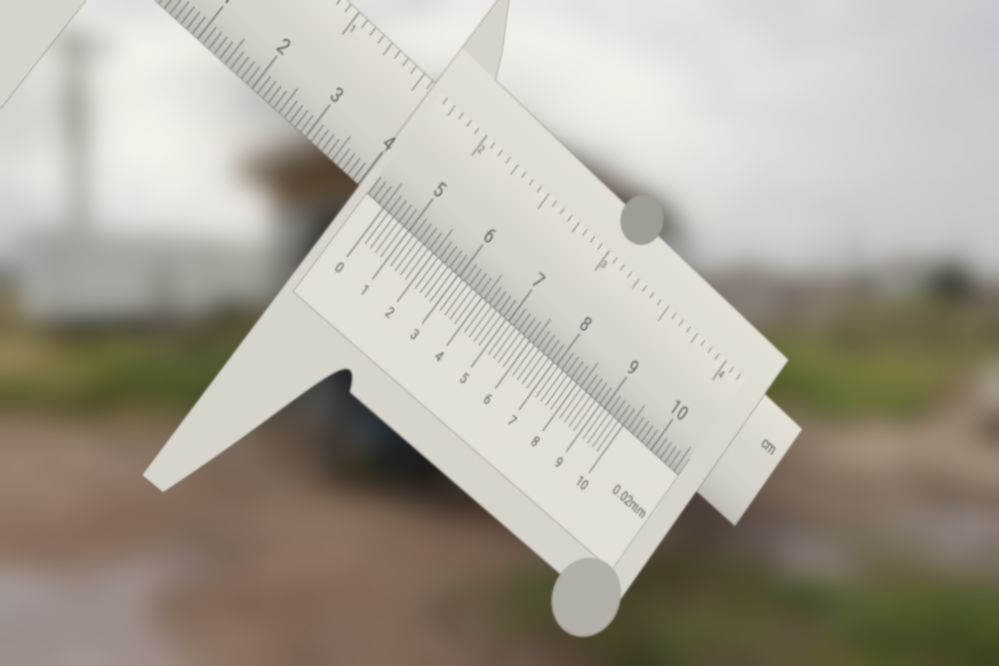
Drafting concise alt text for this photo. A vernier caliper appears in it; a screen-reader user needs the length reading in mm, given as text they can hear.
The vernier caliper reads 45.0 mm
